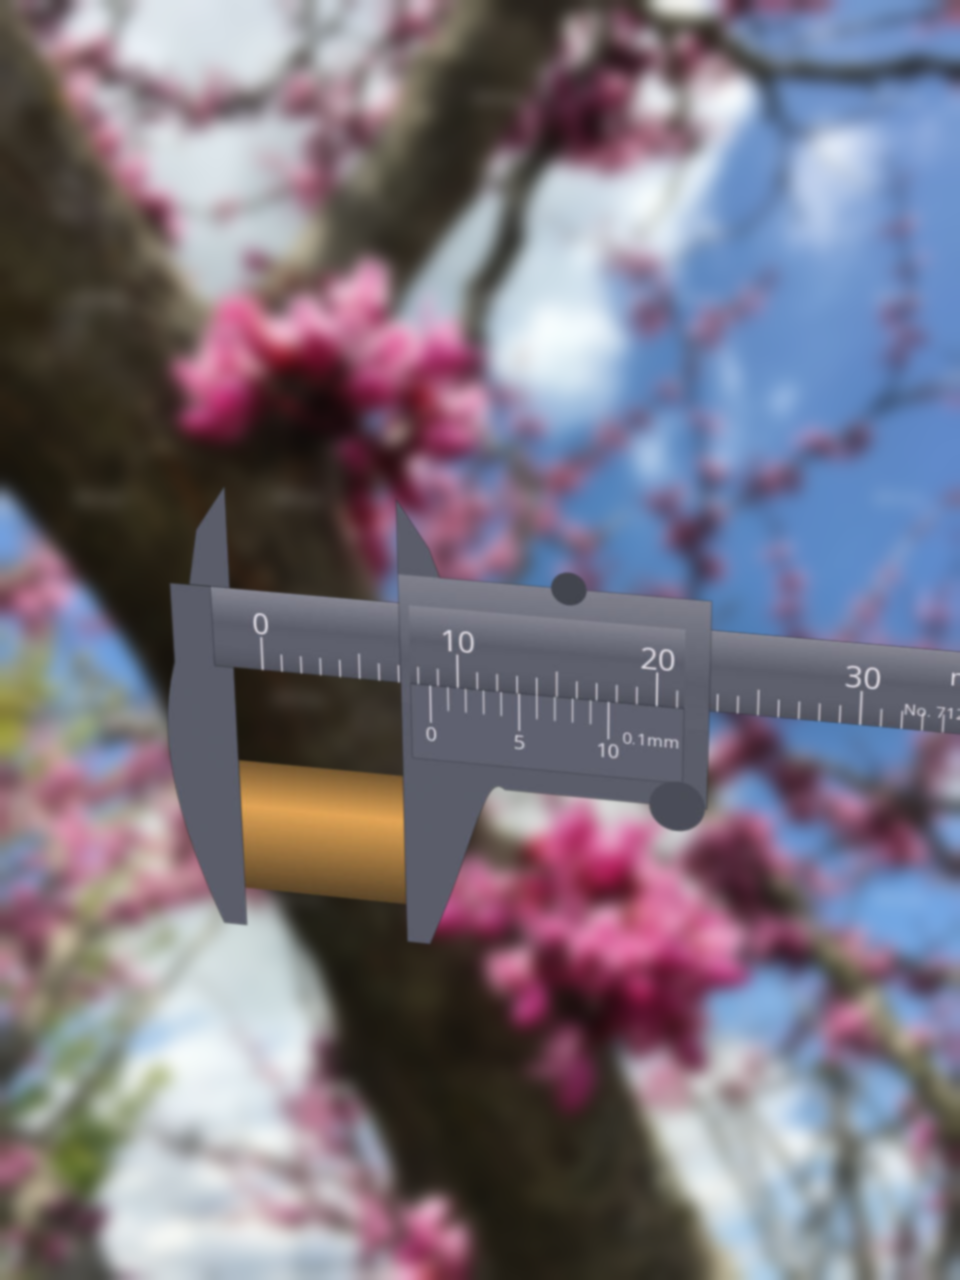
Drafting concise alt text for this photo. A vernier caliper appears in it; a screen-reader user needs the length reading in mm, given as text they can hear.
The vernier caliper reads 8.6 mm
